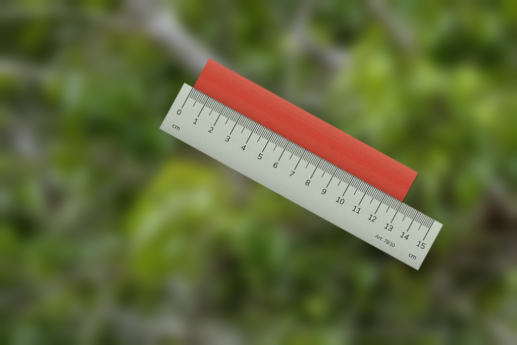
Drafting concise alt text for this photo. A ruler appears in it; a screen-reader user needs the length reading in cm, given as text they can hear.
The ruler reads 13 cm
